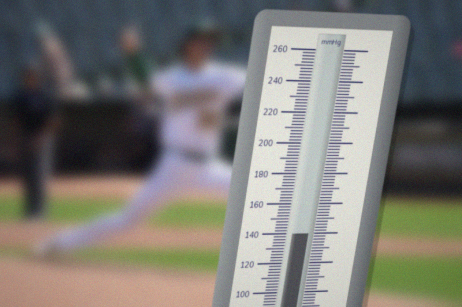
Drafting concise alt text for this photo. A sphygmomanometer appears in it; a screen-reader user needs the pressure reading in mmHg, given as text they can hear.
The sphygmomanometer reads 140 mmHg
